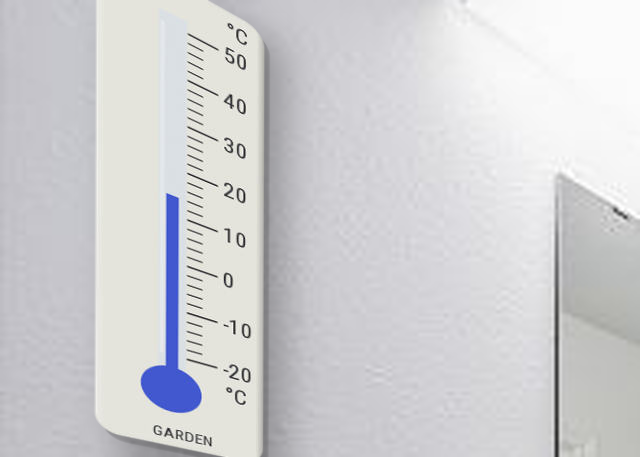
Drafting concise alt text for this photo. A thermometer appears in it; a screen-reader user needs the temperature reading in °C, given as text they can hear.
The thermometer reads 14 °C
